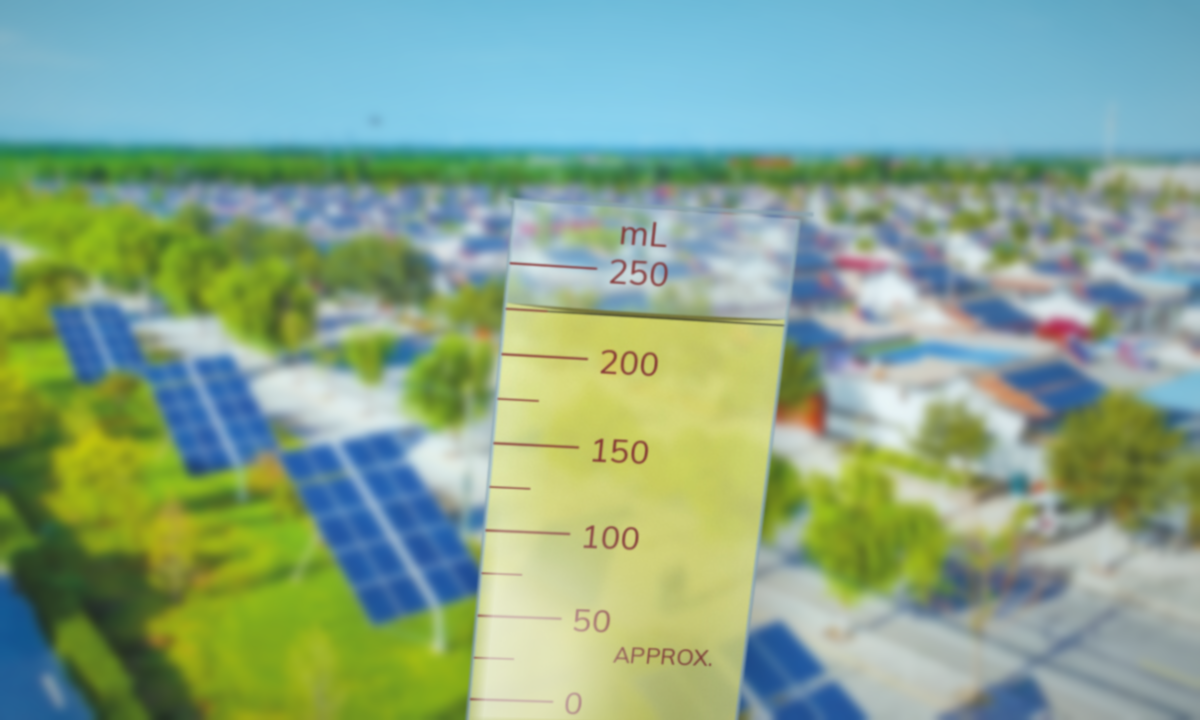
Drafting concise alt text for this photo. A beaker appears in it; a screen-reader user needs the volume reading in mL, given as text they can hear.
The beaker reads 225 mL
